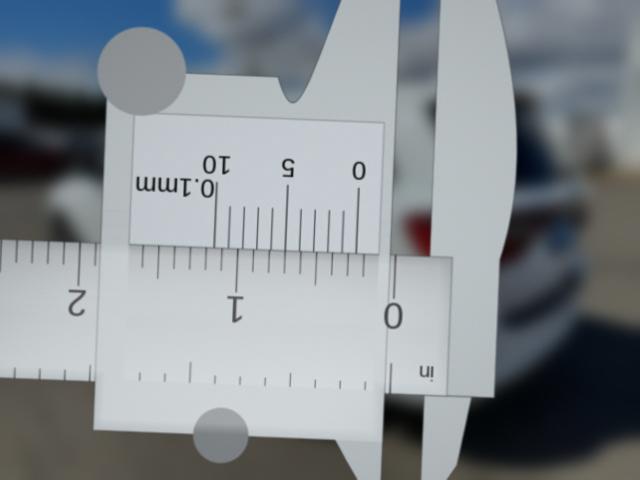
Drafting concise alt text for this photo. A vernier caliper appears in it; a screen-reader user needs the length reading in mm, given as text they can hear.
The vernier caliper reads 2.5 mm
